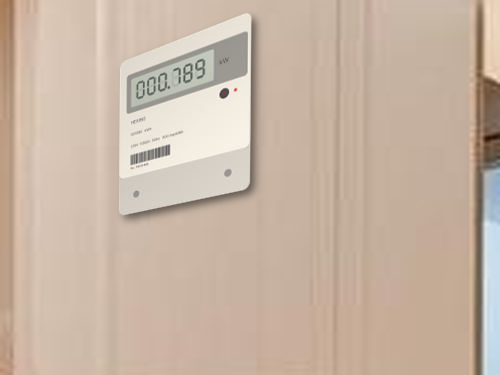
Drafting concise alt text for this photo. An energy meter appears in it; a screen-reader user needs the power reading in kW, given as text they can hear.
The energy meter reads 0.789 kW
